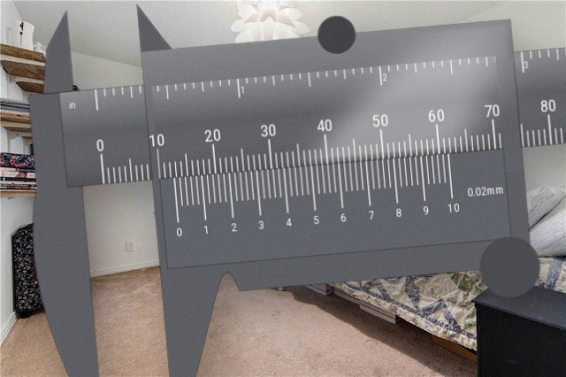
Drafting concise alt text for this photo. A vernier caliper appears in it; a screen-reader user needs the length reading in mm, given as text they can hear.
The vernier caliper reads 12.6 mm
